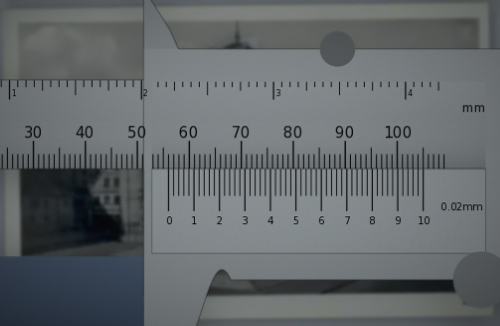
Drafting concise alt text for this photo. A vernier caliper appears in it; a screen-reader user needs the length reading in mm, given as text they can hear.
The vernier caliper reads 56.0 mm
